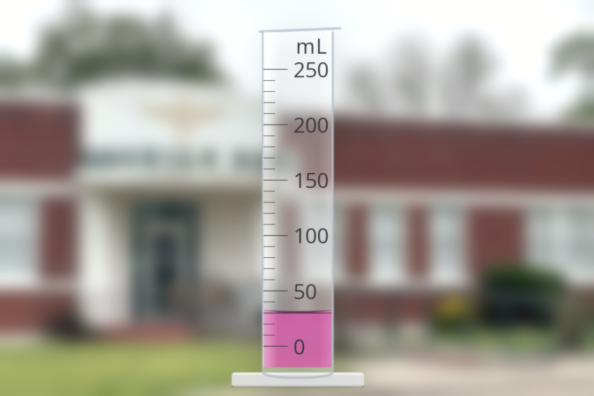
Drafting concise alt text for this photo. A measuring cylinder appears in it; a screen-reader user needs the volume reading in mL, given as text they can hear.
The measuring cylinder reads 30 mL
